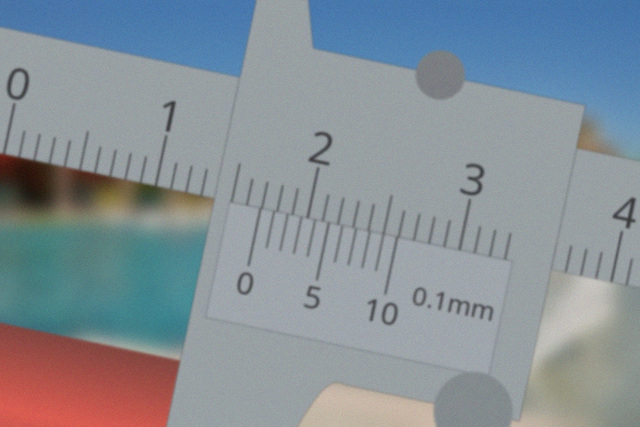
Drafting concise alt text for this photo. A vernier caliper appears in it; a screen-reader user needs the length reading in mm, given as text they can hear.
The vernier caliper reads 16.9 mm
